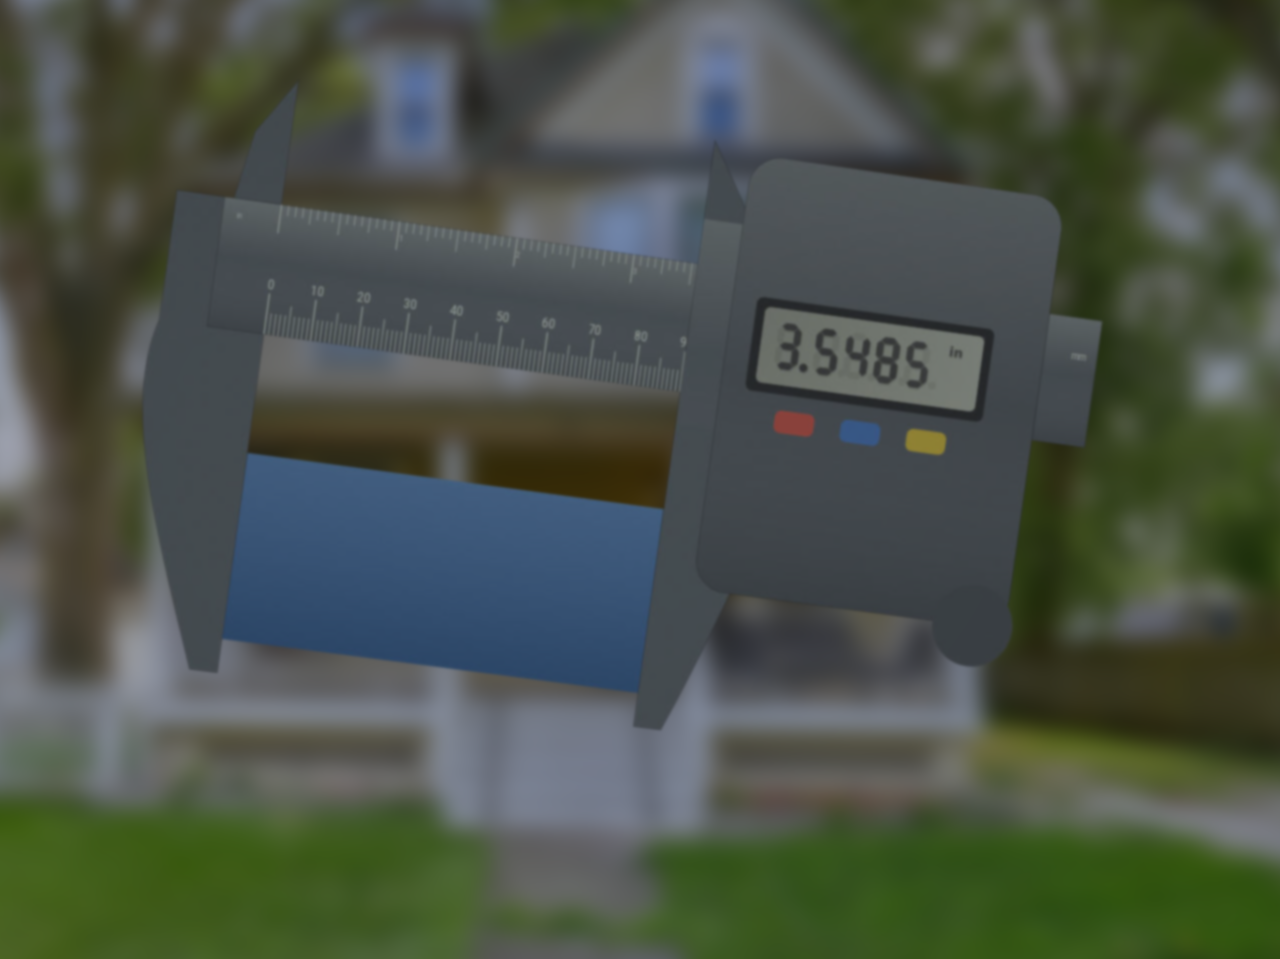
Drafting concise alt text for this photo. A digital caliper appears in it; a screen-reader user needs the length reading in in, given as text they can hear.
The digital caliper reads 3.5485 in
